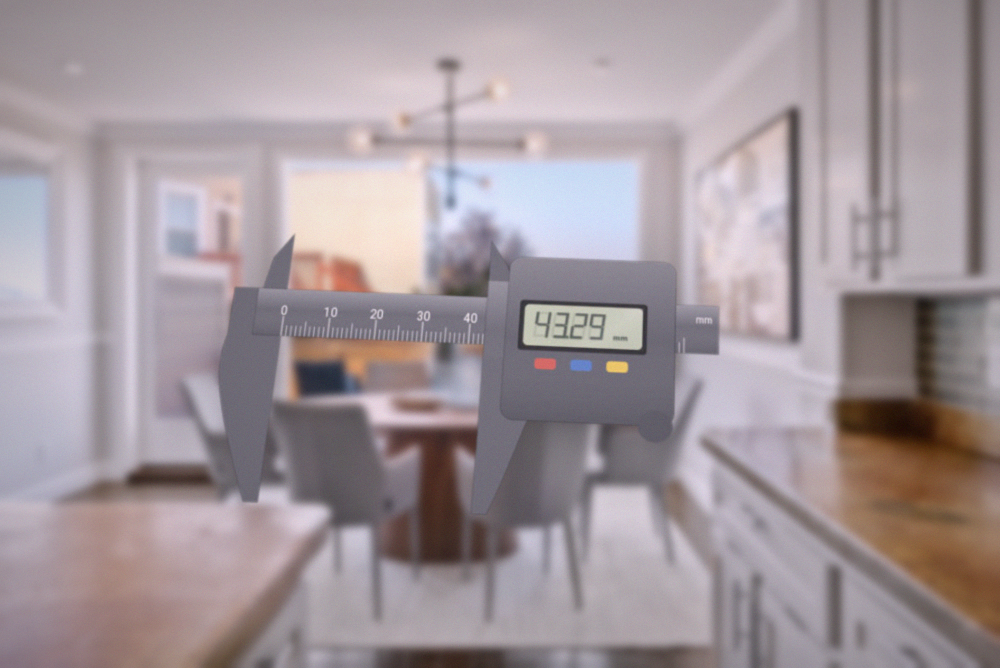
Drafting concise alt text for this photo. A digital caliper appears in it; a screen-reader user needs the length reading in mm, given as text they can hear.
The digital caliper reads 43.29 mm
